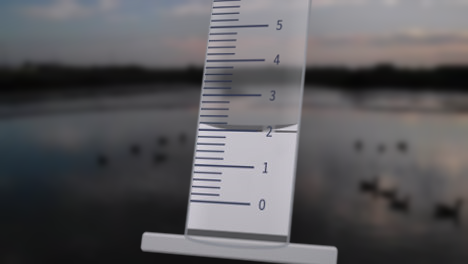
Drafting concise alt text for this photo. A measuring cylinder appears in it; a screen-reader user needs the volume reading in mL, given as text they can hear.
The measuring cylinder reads 2 mL
